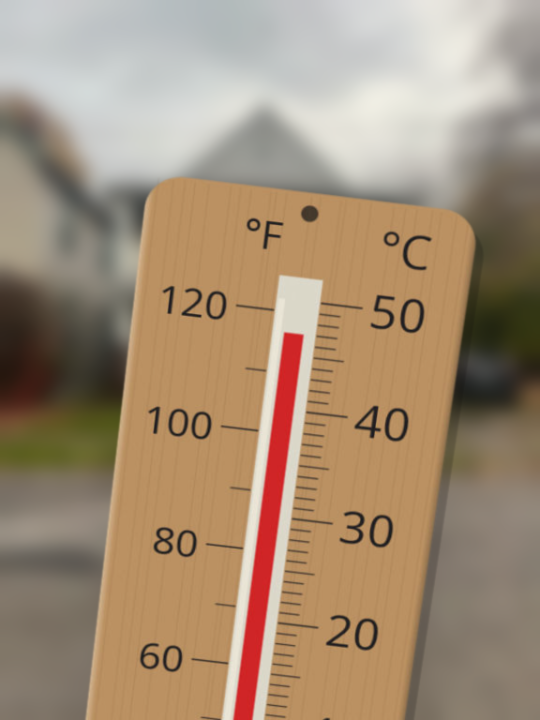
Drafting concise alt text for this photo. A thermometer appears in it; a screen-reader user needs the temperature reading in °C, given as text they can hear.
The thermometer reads 47 °C
